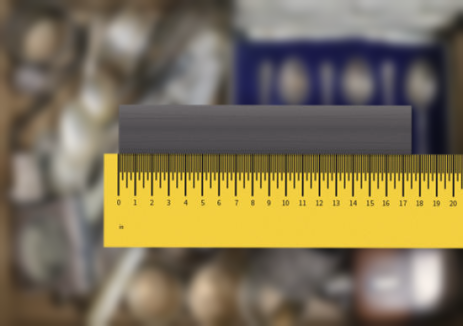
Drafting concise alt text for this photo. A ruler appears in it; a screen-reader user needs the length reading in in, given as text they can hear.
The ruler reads 17.5 in
